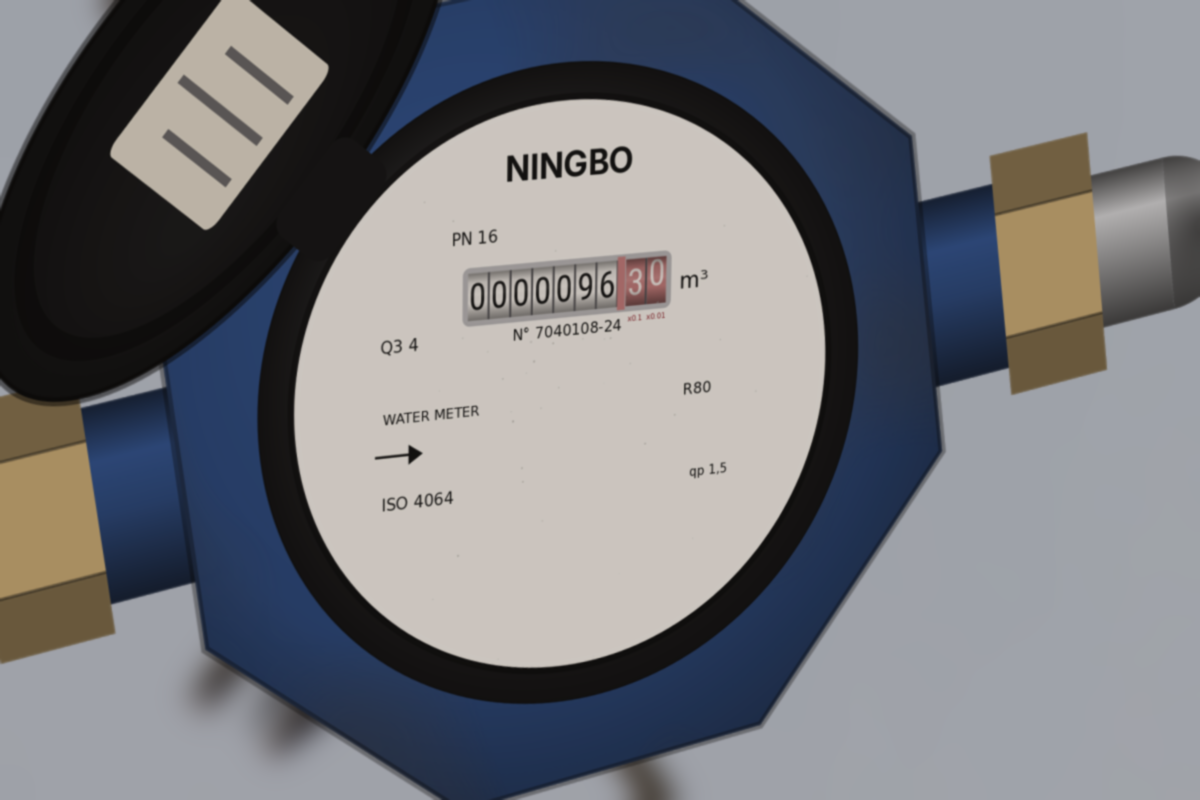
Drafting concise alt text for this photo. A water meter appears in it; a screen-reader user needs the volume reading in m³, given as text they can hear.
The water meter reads 96.30 m³
